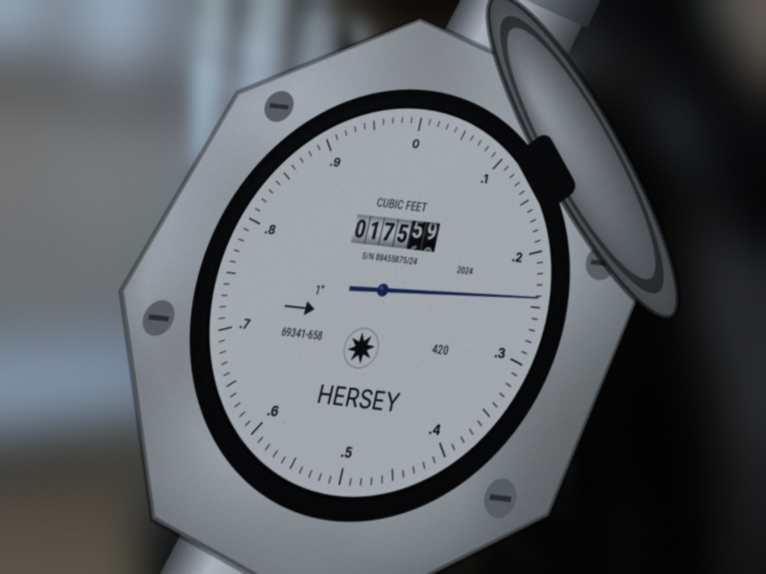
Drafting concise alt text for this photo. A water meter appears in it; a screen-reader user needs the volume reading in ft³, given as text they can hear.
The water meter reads 17559.24 ft³
